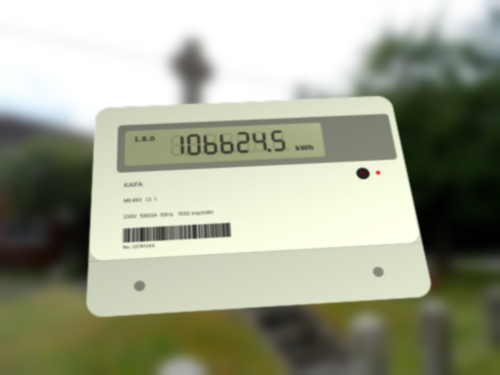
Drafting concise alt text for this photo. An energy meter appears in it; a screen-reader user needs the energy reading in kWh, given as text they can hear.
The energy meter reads 106624.5 kWh
